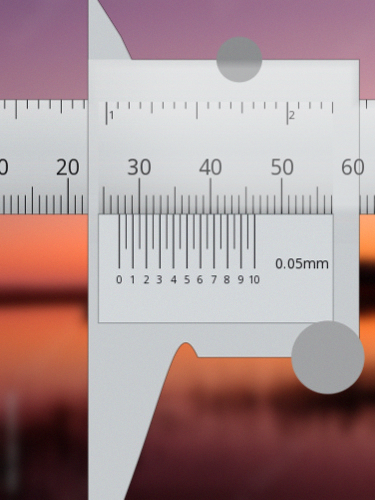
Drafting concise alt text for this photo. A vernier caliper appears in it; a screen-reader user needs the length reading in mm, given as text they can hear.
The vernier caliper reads 27.2 mm
